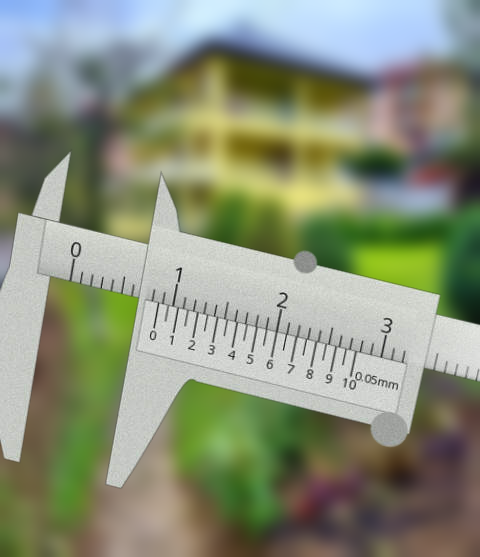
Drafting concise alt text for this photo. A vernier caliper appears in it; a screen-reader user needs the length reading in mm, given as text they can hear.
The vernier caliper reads 8.6 mm
